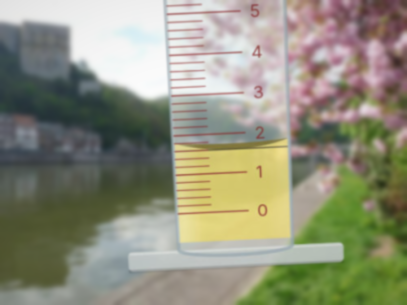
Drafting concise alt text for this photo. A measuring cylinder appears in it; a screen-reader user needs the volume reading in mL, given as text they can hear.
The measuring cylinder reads 1.6 mL
